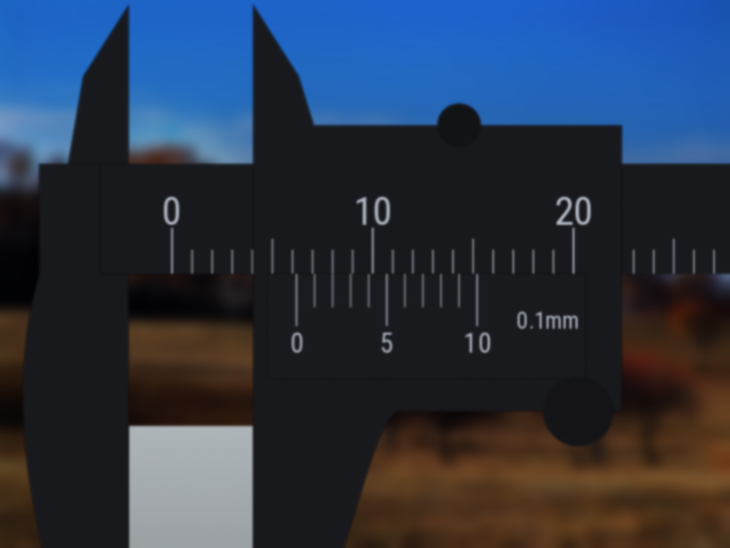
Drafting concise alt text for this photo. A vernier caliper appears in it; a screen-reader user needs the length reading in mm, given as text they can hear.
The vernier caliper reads 6.2 mm
